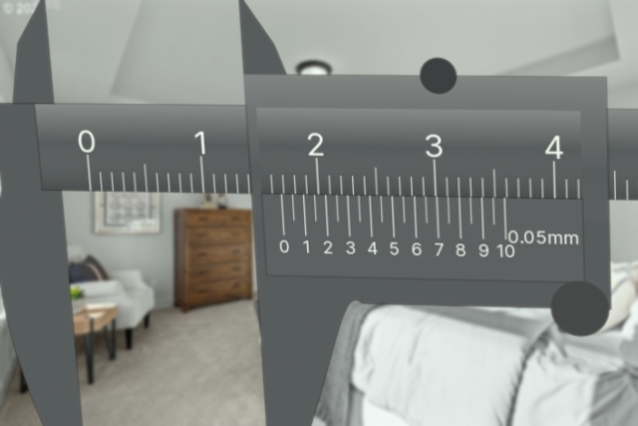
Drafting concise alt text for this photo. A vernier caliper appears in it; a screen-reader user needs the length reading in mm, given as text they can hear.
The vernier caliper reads 16.8 mm
